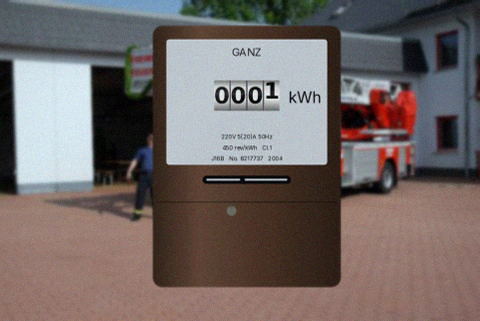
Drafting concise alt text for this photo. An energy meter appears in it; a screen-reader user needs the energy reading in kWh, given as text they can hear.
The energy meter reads 1 kWh
